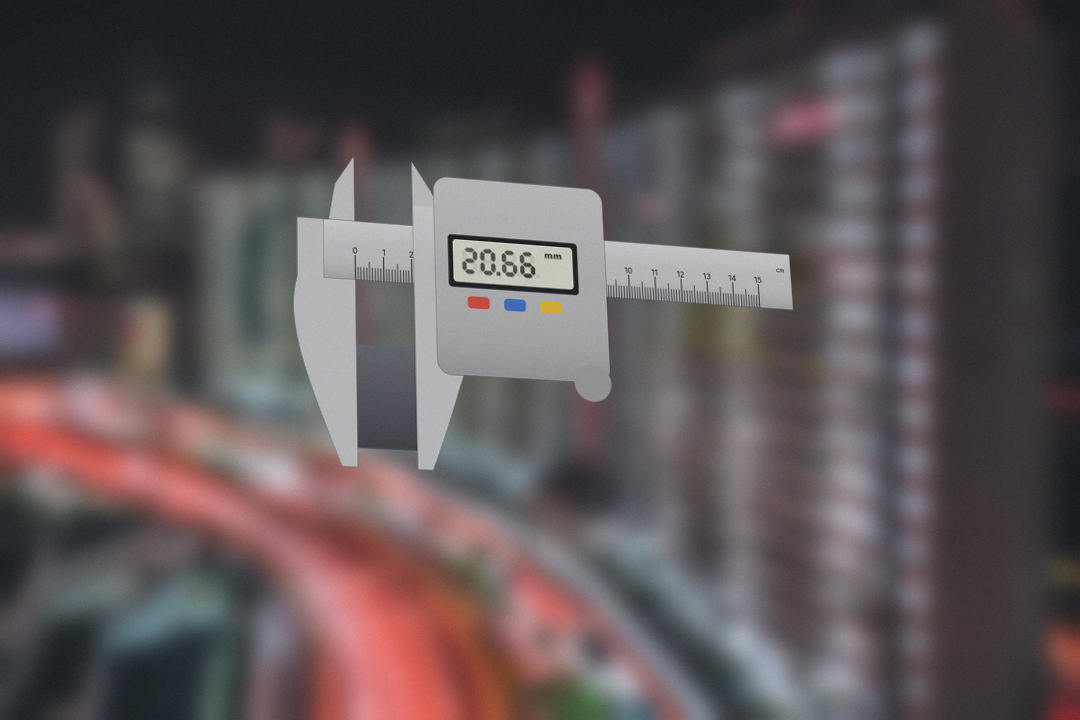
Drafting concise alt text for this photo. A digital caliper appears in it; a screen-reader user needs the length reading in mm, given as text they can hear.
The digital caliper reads 20.66 mm
